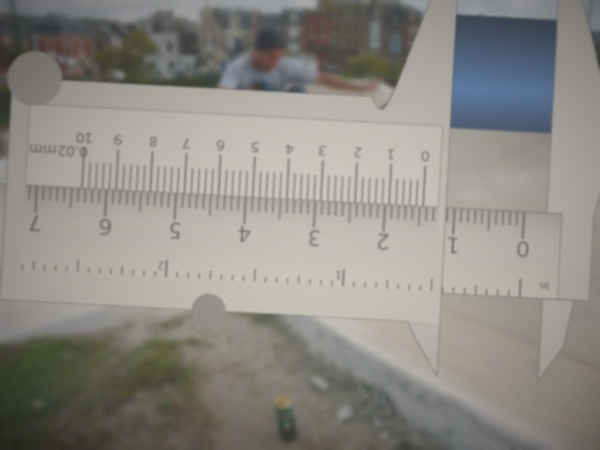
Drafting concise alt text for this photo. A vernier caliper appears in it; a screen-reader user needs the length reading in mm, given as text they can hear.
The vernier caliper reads 14.5 mm
